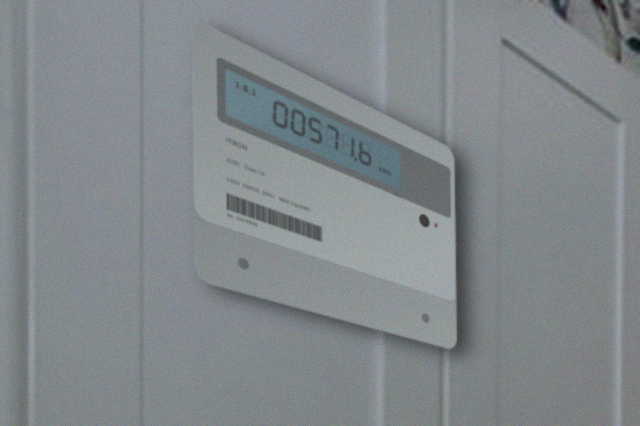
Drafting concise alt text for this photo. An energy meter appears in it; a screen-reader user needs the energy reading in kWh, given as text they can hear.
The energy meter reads 571.6 kWh
